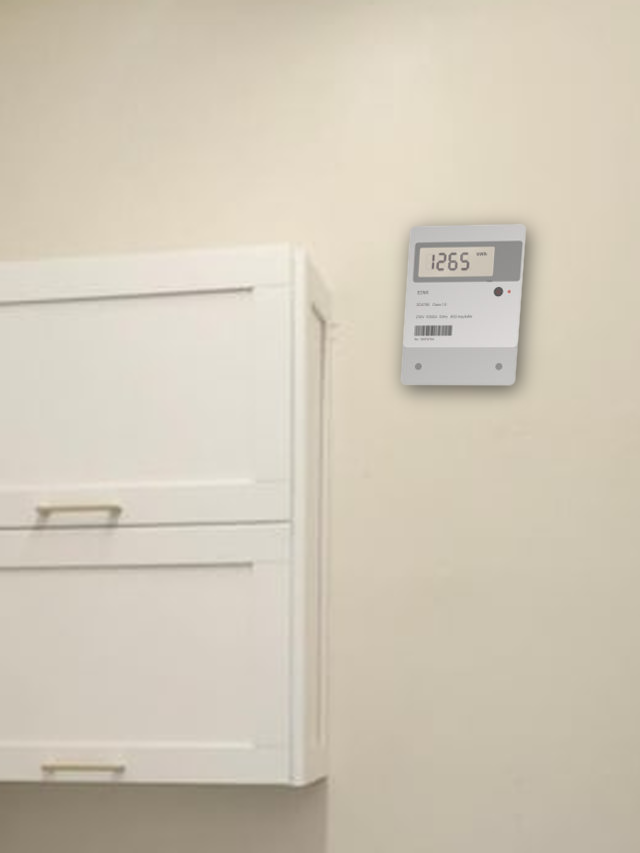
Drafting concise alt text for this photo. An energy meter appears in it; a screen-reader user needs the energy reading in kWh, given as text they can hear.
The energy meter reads 1265 kWh
